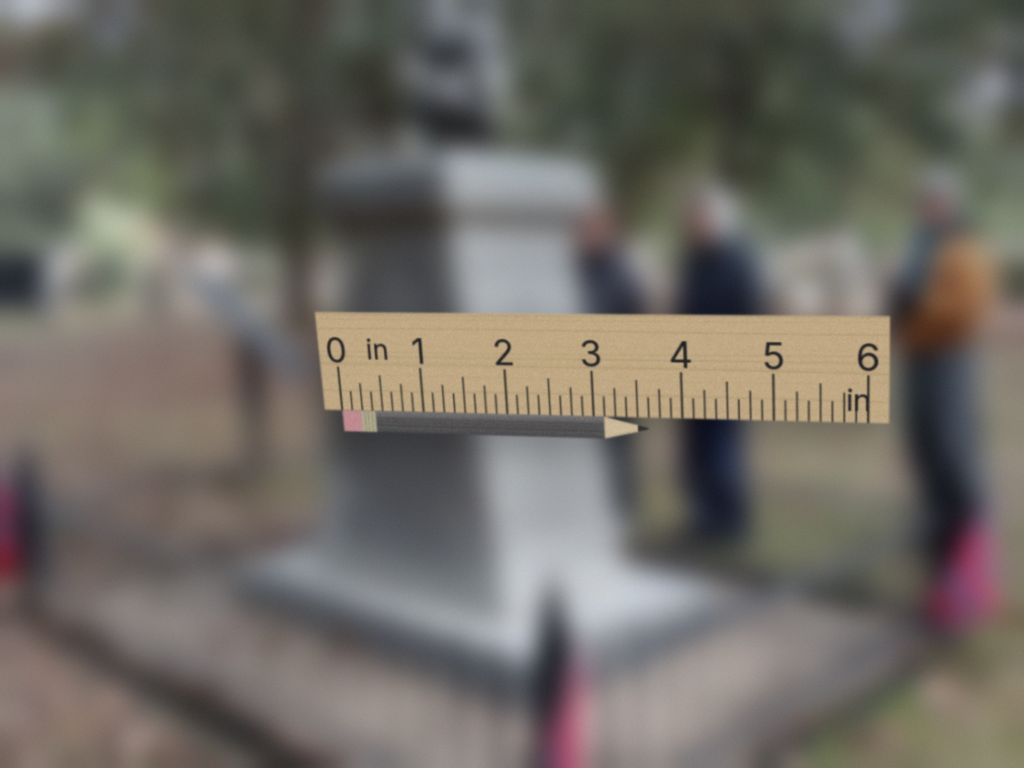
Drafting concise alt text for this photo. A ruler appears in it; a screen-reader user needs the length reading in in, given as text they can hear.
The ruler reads 3.625 in
